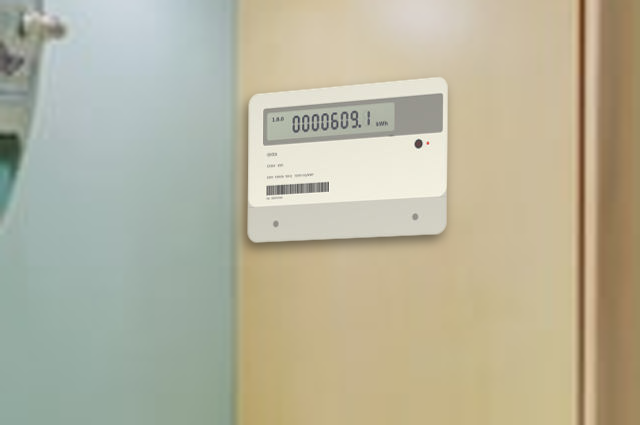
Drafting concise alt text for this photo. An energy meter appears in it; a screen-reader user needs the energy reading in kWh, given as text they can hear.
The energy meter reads 609.1 kWh
